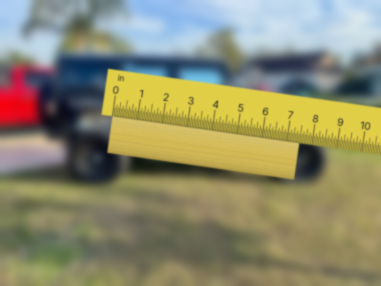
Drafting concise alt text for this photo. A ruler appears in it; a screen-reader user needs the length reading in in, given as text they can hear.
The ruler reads 7.5 in
